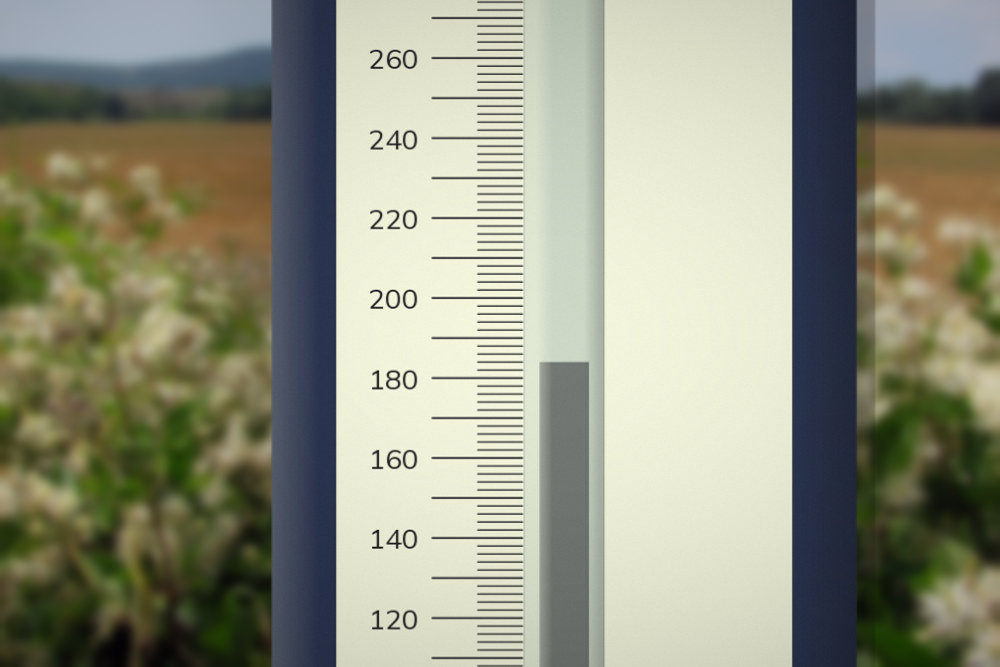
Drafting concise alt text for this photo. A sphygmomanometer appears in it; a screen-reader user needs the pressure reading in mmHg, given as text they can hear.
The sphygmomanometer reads 184 mmHg
